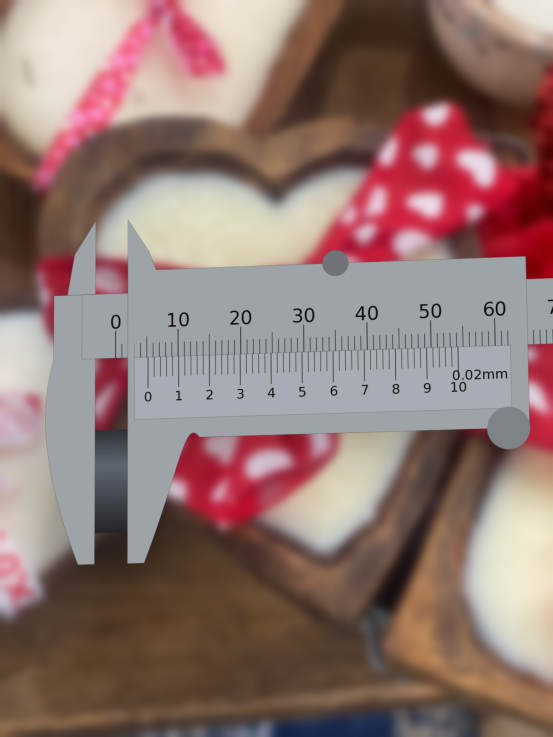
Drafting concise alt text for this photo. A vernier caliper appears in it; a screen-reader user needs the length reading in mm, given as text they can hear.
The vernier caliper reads 5.2 mm
